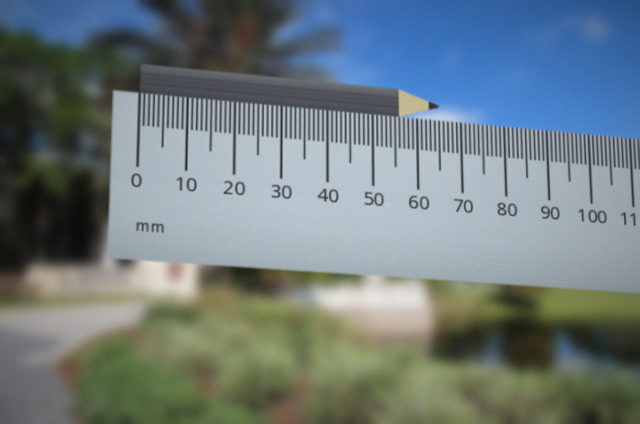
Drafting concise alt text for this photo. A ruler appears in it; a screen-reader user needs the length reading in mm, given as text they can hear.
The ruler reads 65 mm
